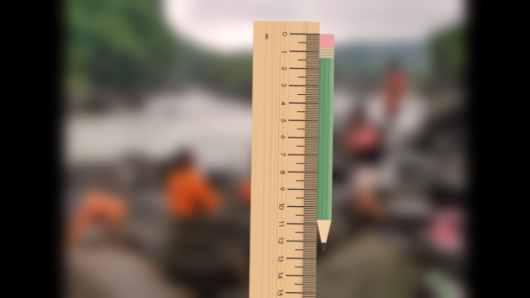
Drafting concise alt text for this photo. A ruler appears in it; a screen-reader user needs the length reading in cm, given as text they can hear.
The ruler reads 12.5 cm
